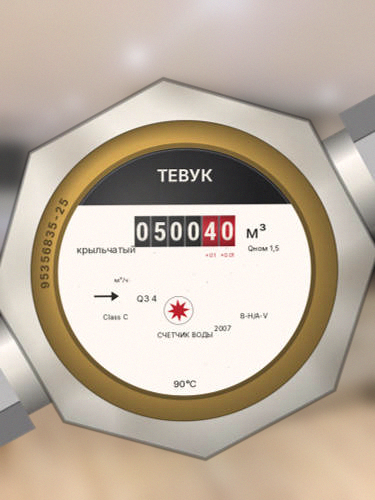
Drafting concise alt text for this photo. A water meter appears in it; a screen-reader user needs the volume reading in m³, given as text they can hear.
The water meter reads 500.40 m³
